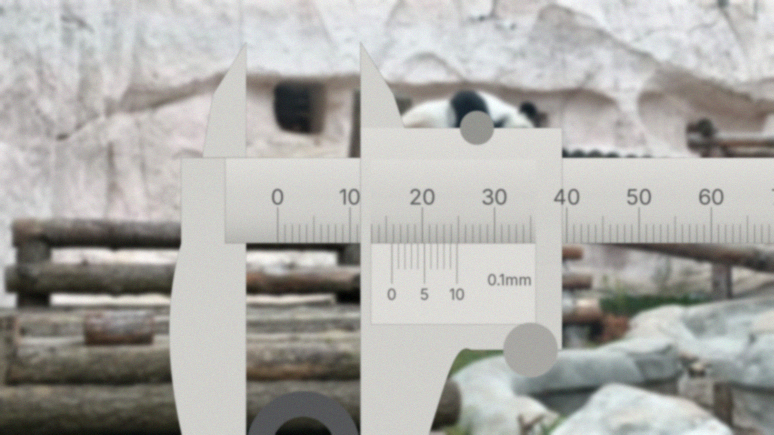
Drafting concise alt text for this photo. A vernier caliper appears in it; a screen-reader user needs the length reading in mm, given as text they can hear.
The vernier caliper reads 15.8 mm
